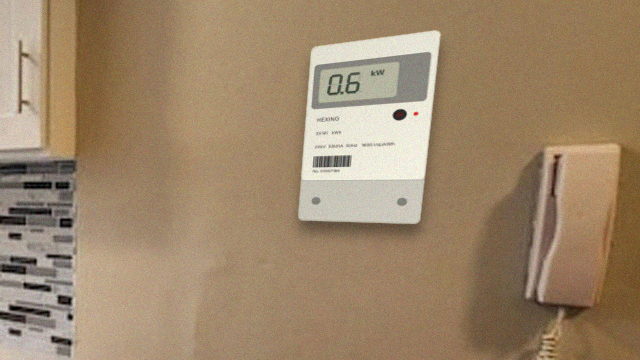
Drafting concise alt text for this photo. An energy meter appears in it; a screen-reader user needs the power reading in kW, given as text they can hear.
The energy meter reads 0.6 kW
